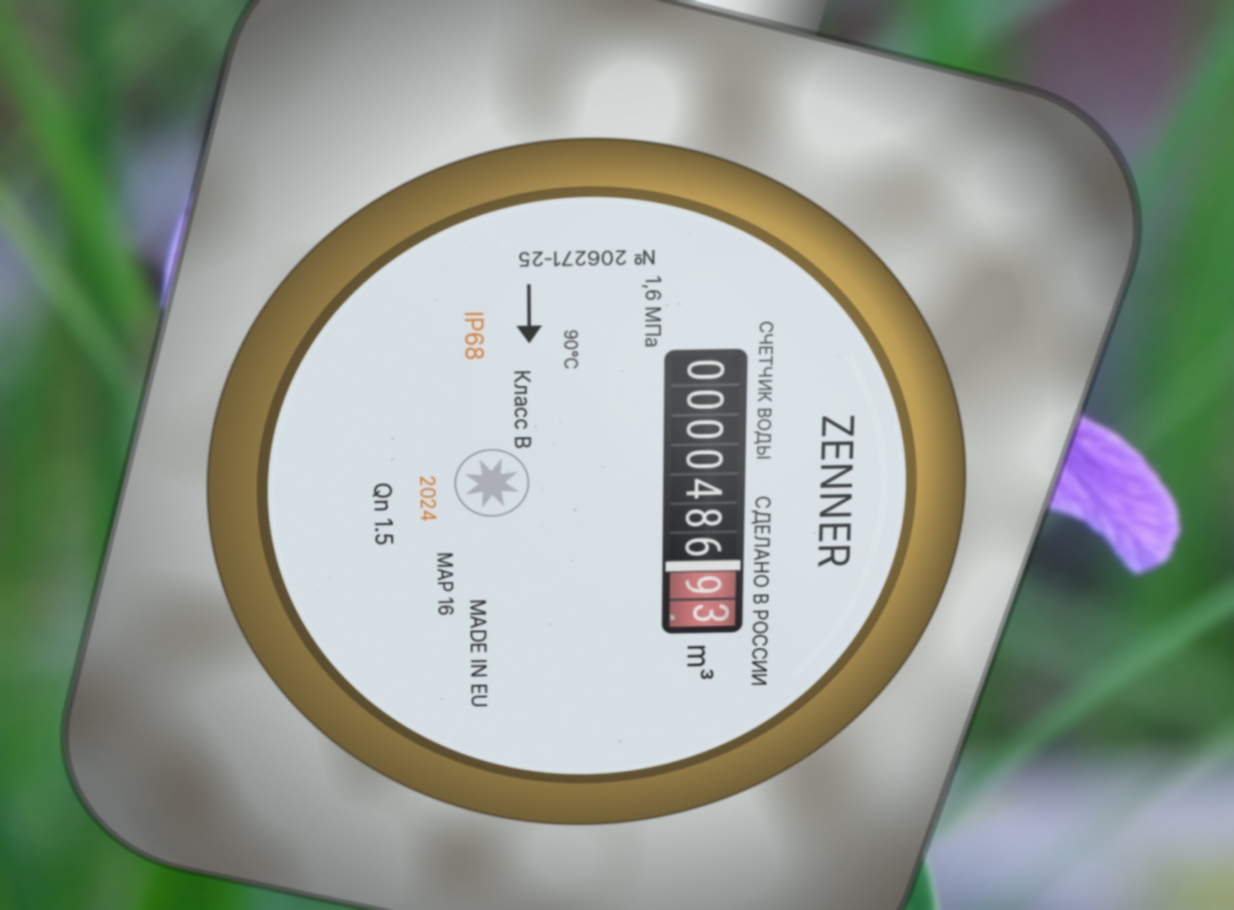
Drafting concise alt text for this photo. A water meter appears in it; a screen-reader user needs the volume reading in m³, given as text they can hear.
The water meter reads 486.93 m³
